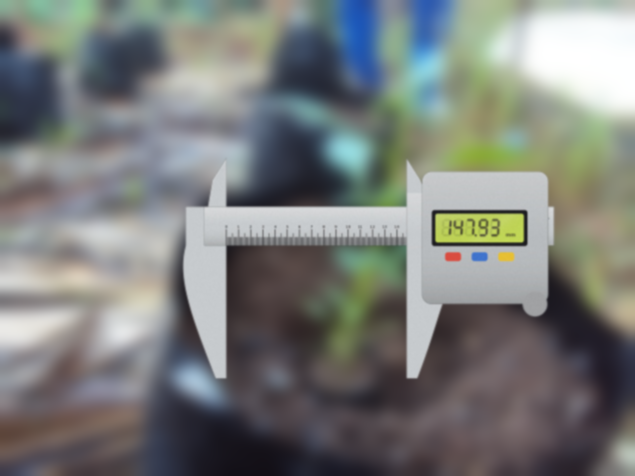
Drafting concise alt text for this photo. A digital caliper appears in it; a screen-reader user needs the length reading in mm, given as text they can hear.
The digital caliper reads 147.93 mm
